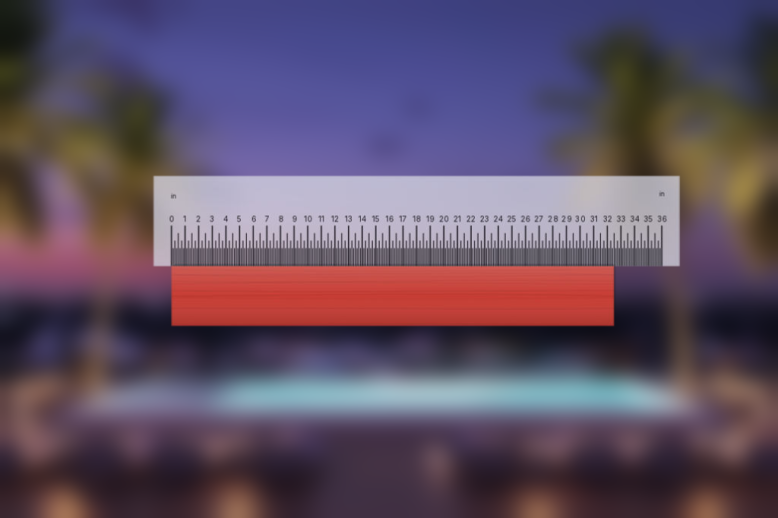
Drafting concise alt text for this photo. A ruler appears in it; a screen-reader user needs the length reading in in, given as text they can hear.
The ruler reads 32.5 in
